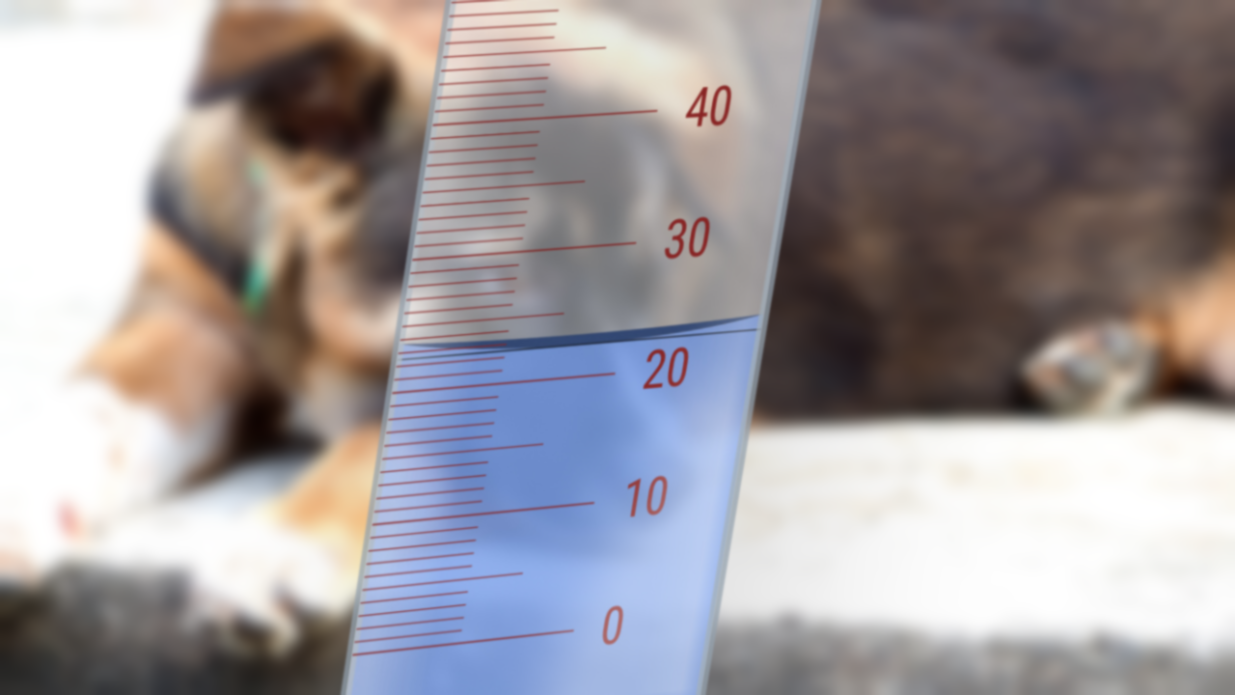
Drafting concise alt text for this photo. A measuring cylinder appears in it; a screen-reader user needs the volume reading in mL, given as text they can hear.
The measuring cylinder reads 22.5 mL
